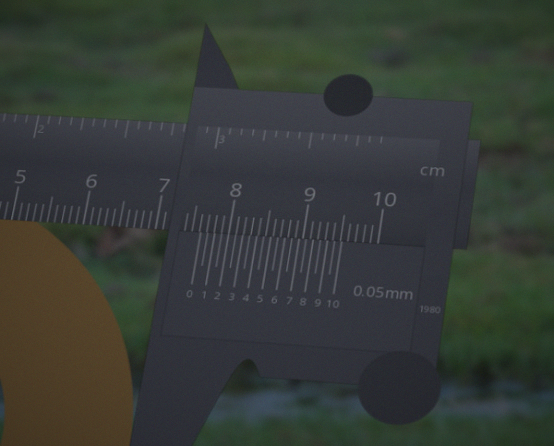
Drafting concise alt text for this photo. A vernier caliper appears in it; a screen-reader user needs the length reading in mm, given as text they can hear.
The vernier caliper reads 76.2 mm
